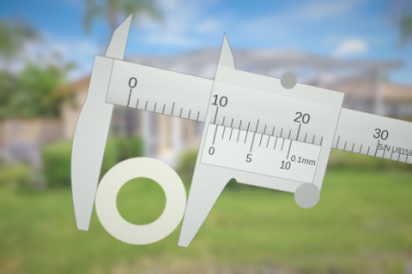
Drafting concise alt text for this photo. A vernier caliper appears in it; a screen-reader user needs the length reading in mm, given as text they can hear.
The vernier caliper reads 10.4 mm
